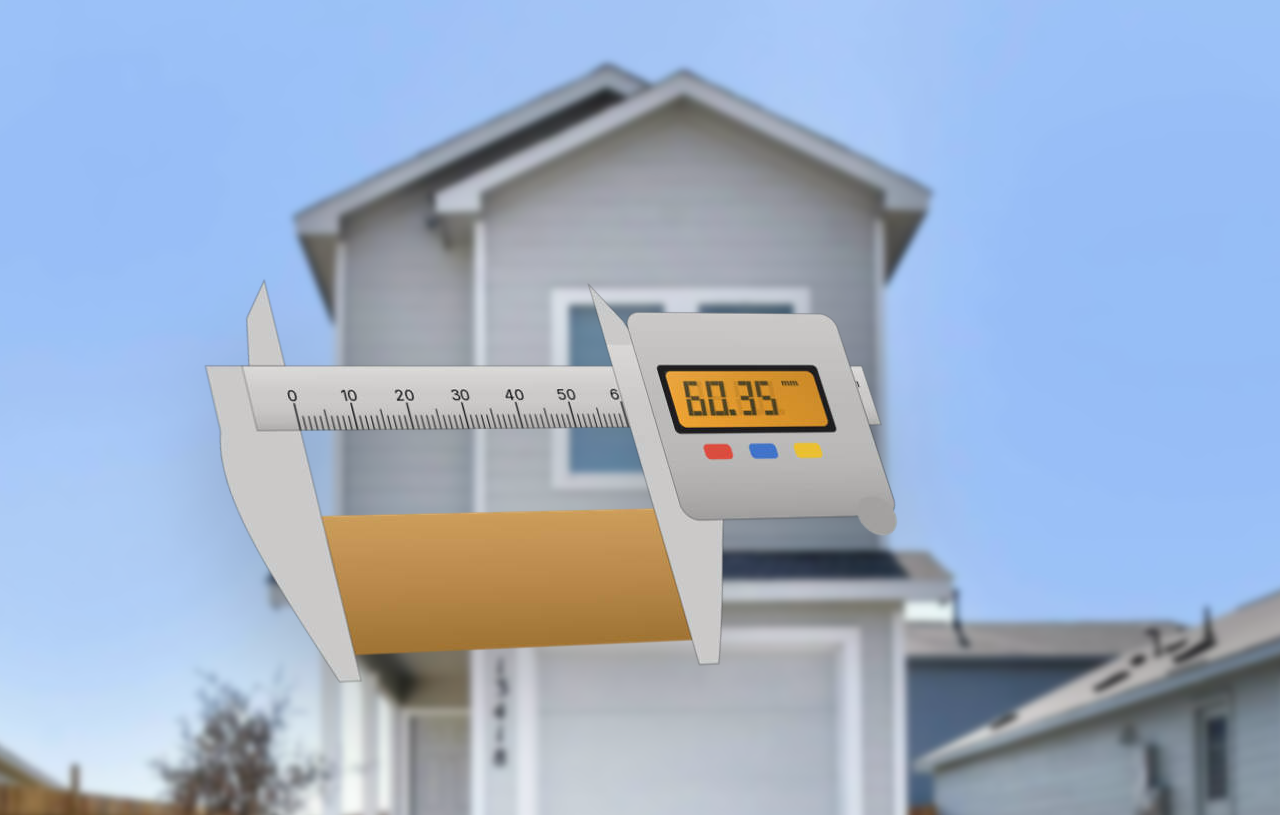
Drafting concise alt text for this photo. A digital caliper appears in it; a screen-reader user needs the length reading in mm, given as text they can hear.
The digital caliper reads 60.35 mm
